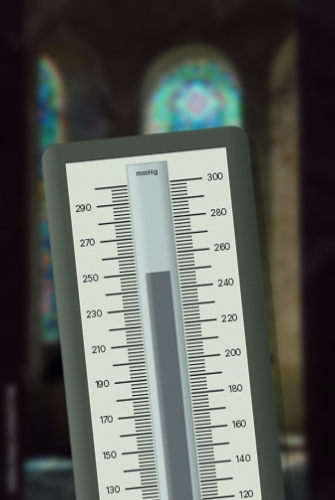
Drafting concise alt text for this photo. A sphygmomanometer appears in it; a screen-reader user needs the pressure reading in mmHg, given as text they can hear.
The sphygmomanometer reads 250 mmHg
